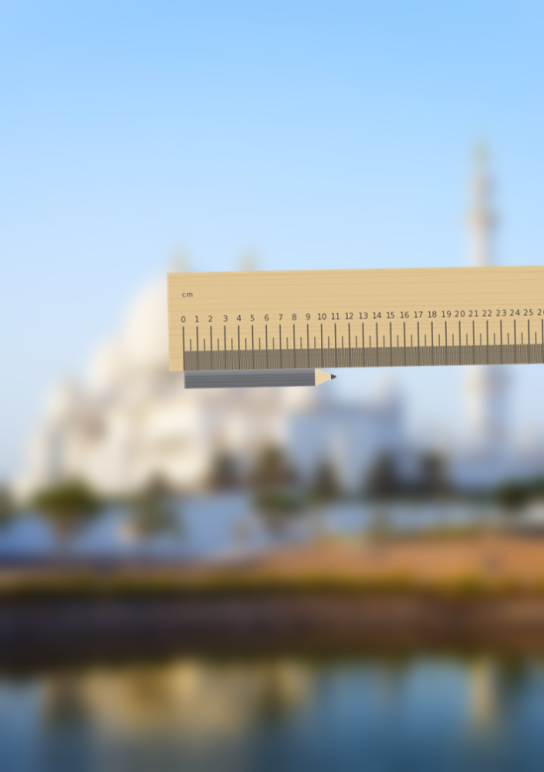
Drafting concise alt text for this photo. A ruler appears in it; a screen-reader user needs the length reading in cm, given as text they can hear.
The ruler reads 11 cm
